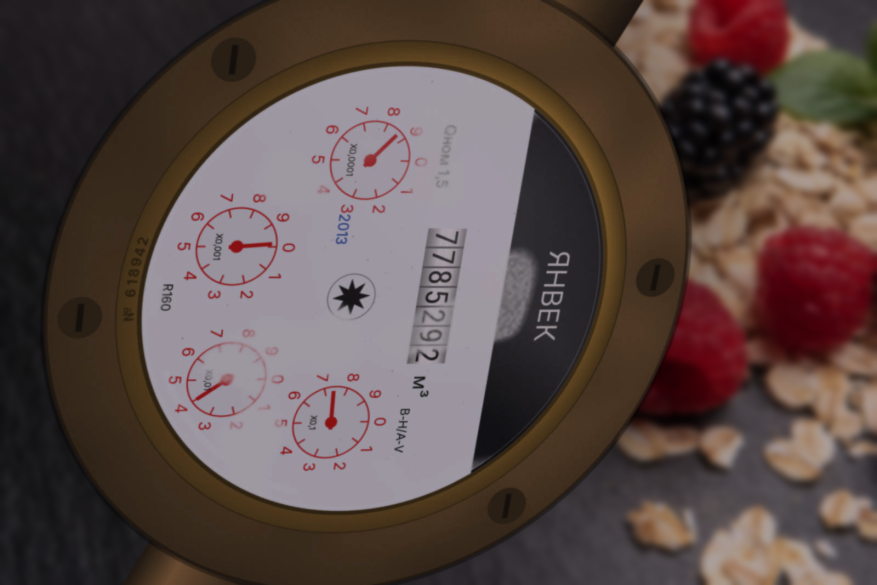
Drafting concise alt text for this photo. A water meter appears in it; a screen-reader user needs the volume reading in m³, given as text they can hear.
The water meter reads 7785292.7398 m³
